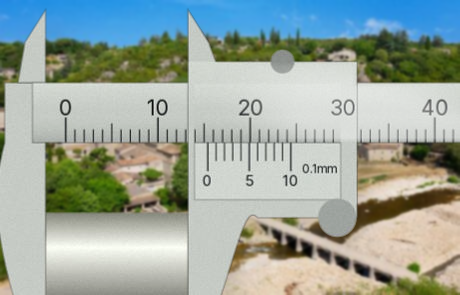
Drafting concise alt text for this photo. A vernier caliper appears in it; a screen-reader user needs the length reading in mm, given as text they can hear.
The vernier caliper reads 15.4 mm
